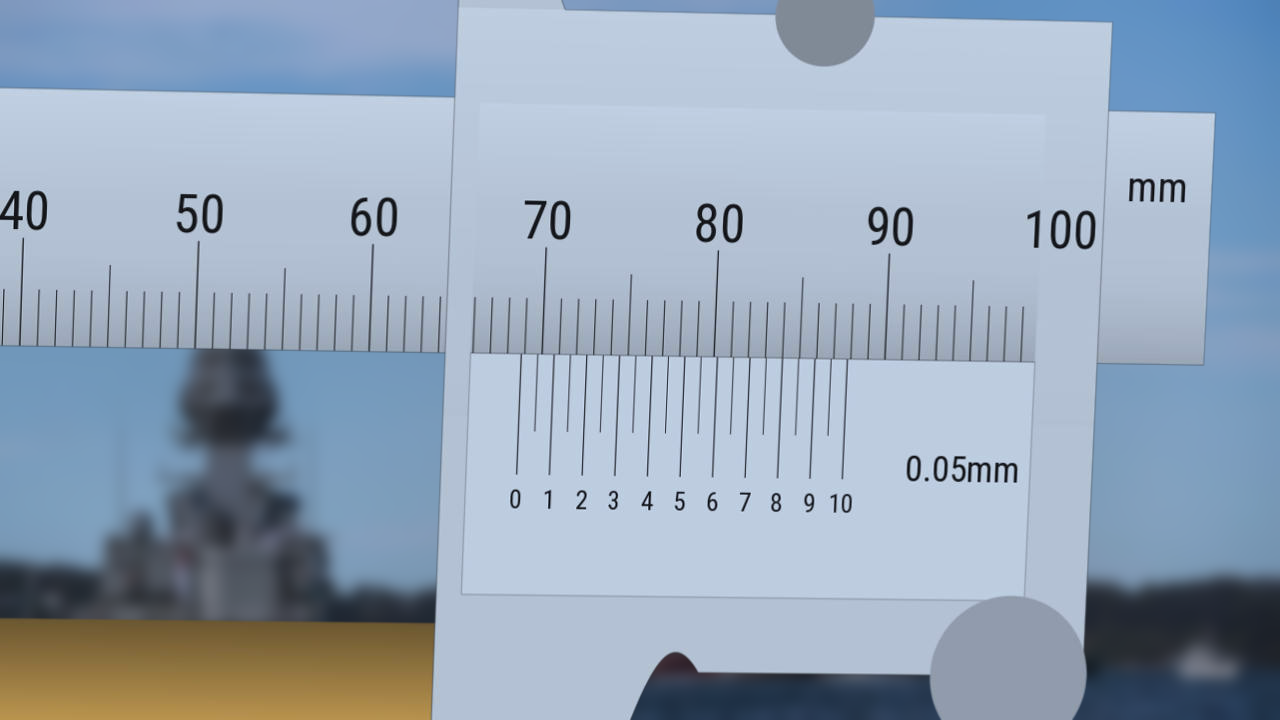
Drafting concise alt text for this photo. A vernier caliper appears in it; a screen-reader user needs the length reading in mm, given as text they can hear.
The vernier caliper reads 68.8 mm
